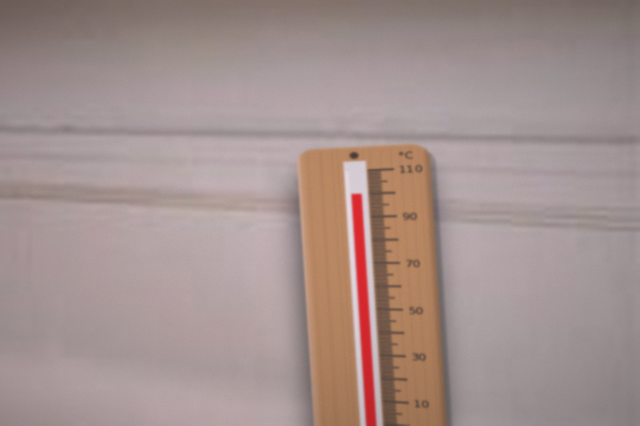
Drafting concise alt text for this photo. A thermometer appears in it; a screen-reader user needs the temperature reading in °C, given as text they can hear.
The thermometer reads 100 °C
